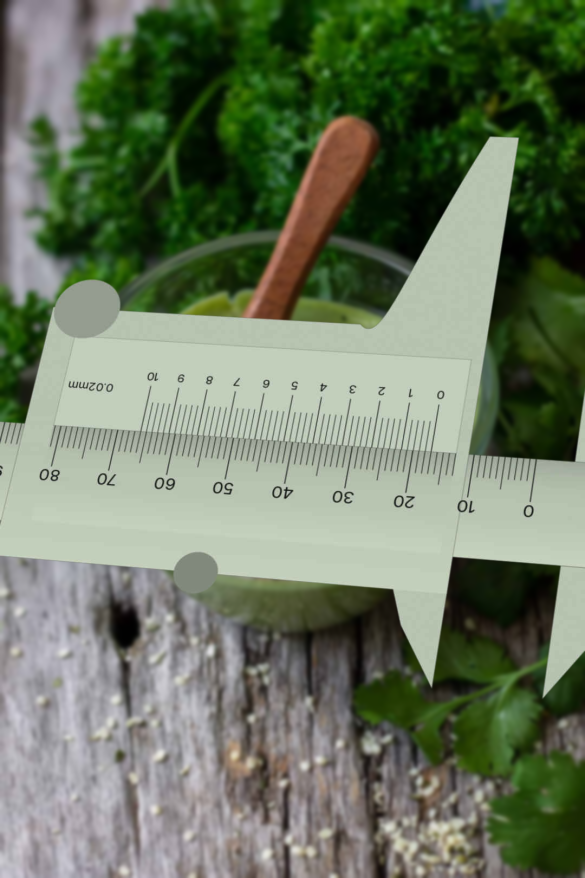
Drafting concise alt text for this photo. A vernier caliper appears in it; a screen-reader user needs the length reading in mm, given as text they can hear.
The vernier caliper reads 17.0 mm
